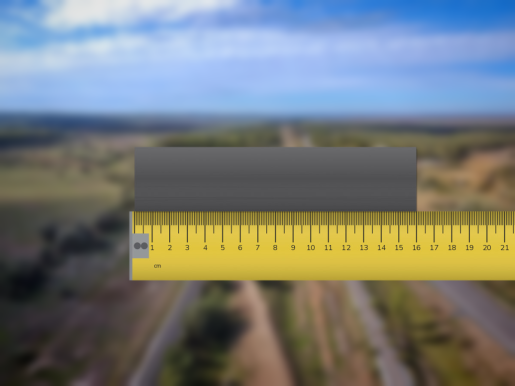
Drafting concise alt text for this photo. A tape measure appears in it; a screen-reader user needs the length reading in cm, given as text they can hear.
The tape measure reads 16 cm
